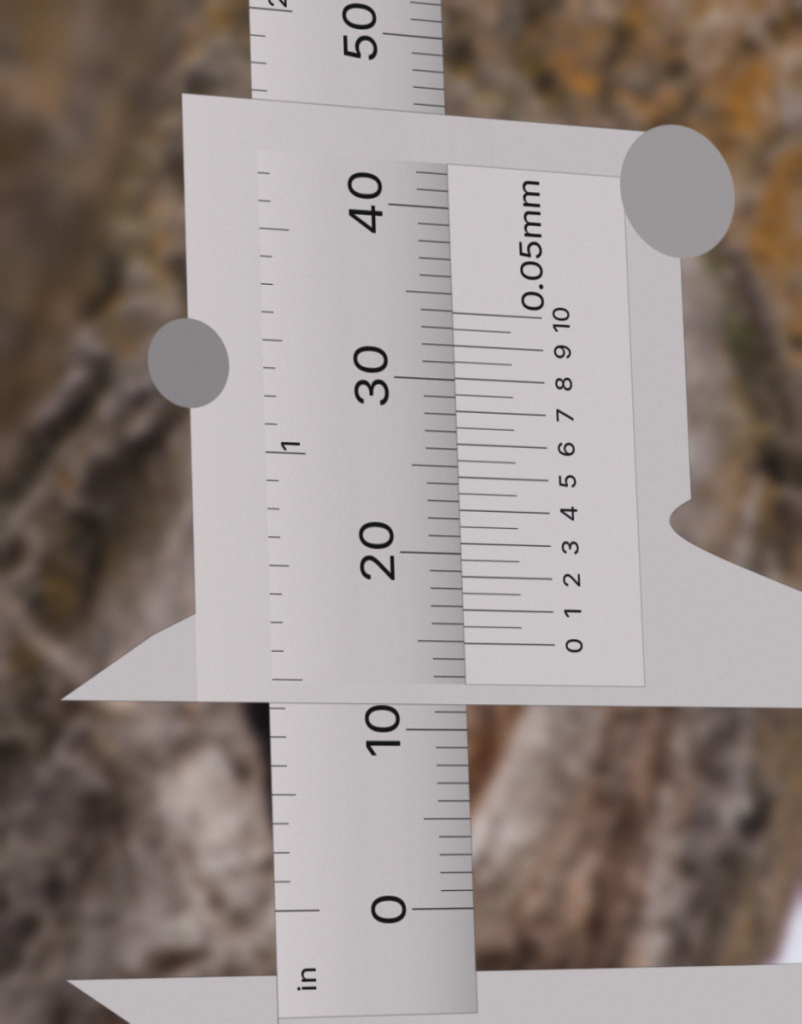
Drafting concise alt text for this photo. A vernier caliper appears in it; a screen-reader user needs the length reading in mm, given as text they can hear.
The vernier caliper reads 14.9 mm
